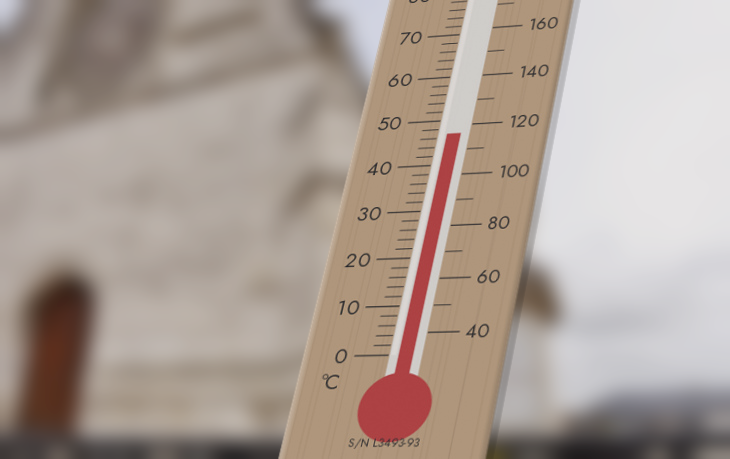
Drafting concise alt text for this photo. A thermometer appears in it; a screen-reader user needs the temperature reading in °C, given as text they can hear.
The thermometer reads 47 °C
